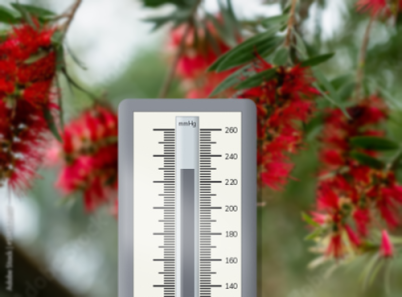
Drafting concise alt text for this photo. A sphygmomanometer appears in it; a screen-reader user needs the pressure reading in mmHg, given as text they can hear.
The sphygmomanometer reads 230 mmHg
